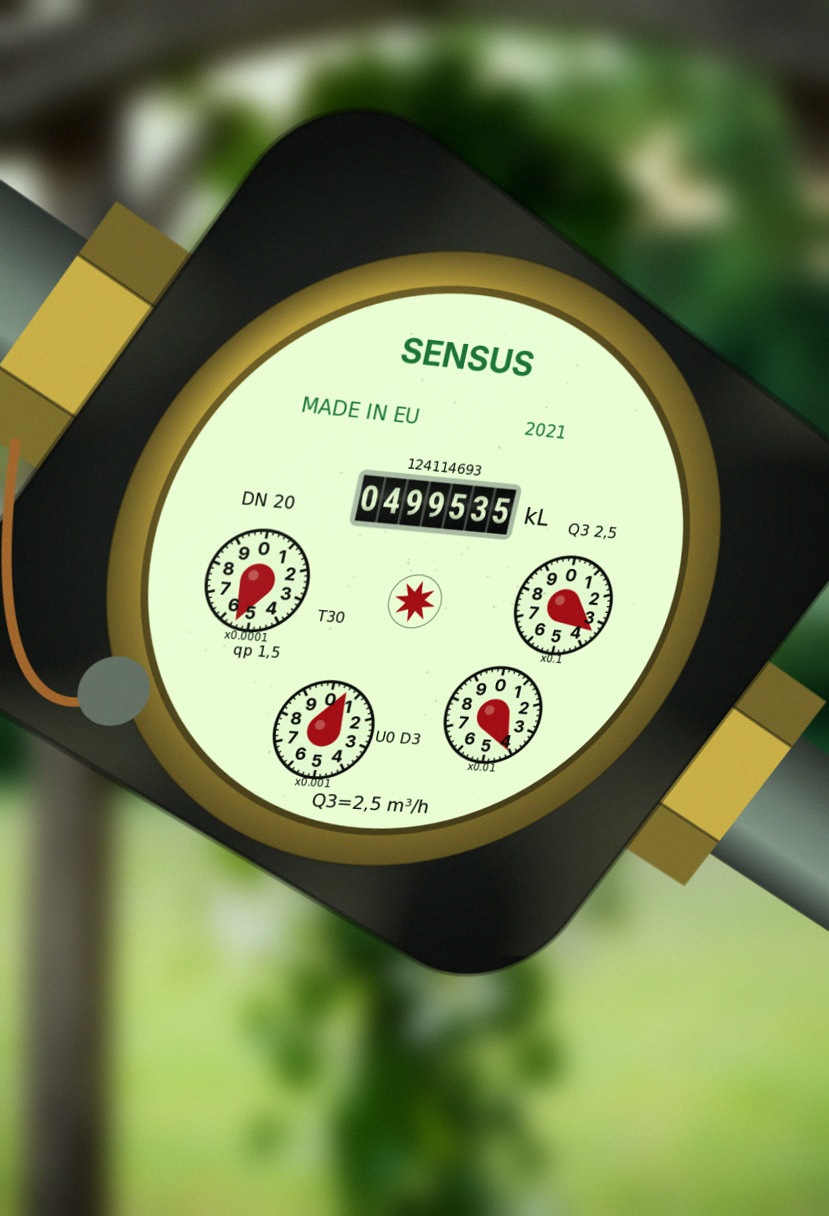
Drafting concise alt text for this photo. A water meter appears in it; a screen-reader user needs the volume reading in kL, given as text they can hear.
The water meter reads 499535.3405 kL
